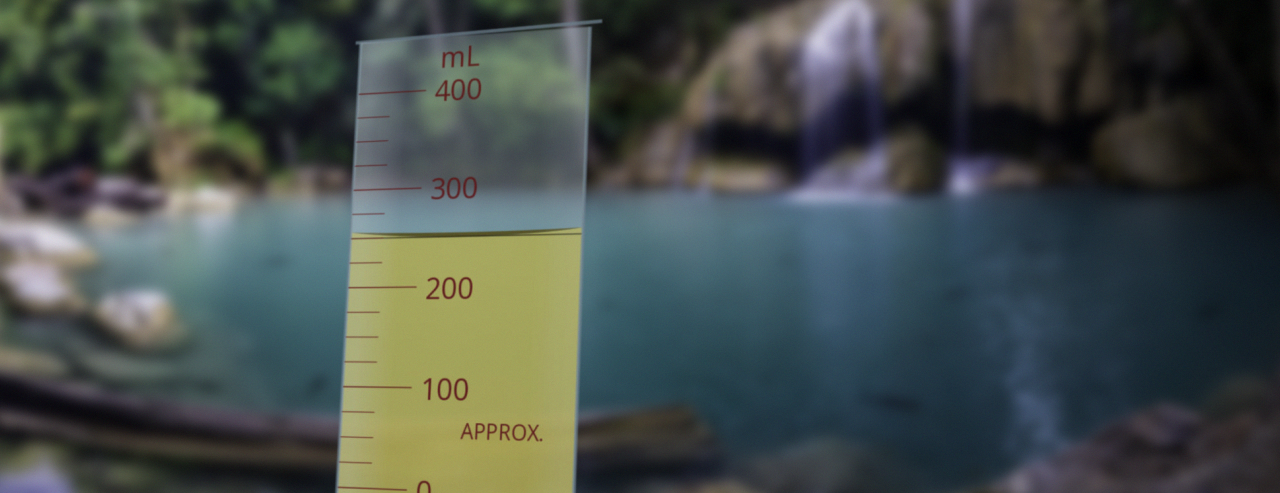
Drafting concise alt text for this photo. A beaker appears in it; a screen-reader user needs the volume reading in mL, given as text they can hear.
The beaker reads 250 mL
